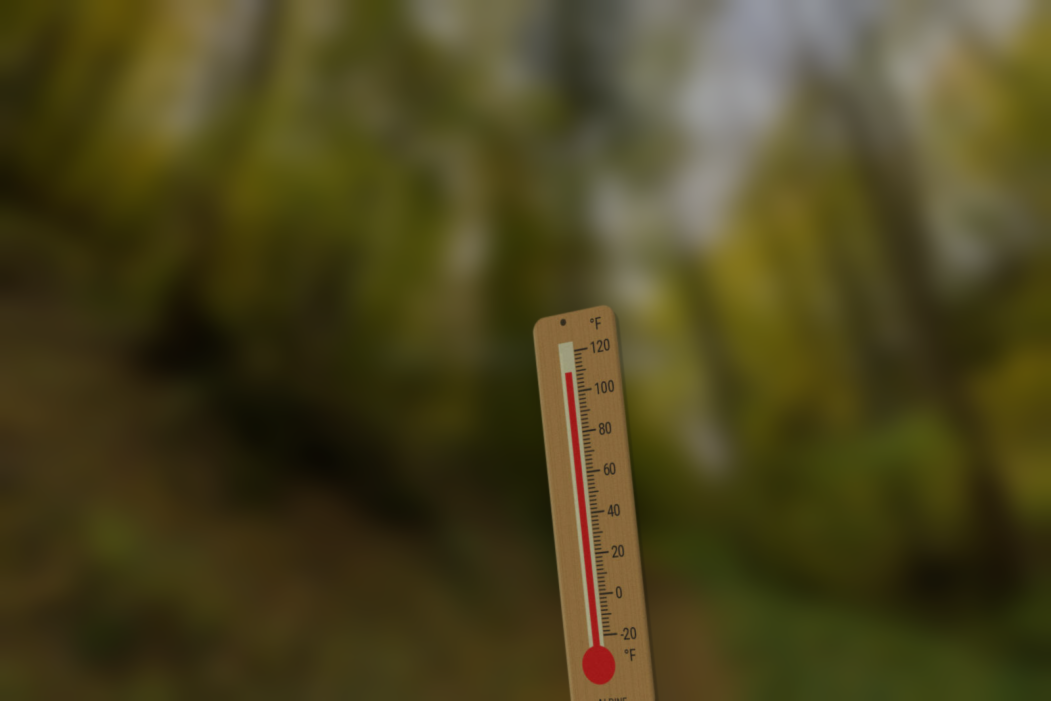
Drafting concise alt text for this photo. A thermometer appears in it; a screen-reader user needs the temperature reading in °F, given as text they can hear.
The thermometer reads 110 °F
